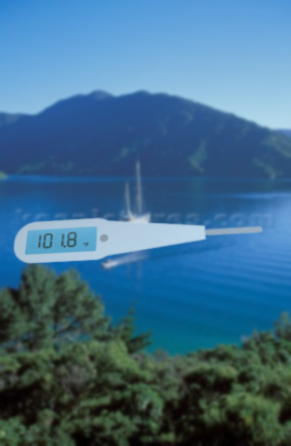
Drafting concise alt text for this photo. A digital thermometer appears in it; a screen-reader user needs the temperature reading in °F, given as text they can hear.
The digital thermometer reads 101.8 °F
